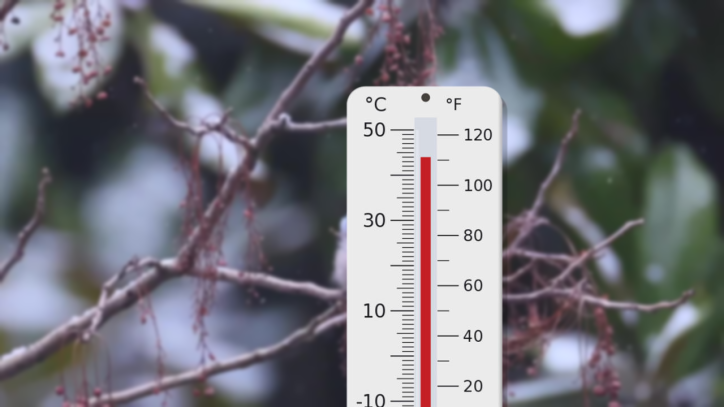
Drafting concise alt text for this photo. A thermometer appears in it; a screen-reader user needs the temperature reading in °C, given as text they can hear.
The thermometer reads 44 °C
